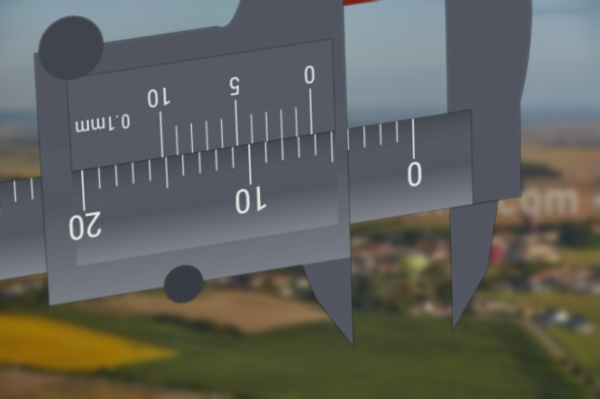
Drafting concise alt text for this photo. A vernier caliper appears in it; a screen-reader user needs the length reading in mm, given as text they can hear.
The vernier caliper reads 6.2 mm
